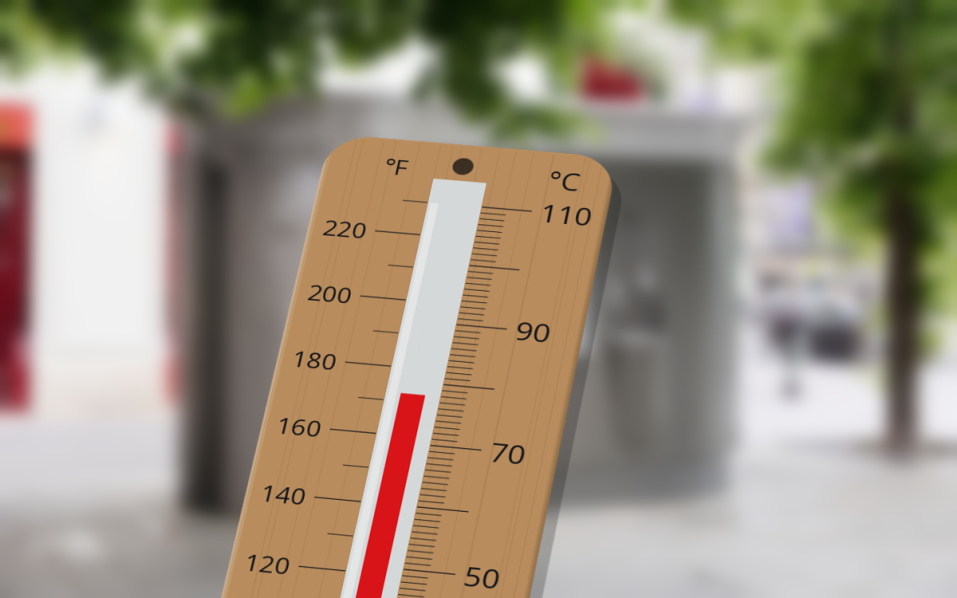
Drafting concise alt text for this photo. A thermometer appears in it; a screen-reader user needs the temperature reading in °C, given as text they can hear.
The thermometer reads 78 °C
